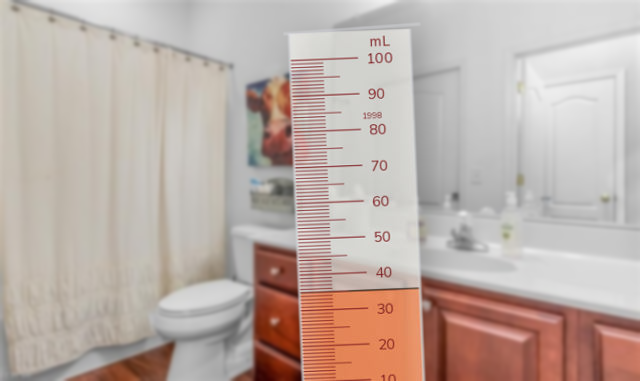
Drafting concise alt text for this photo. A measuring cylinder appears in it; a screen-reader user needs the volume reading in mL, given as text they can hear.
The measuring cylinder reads 35 mL
